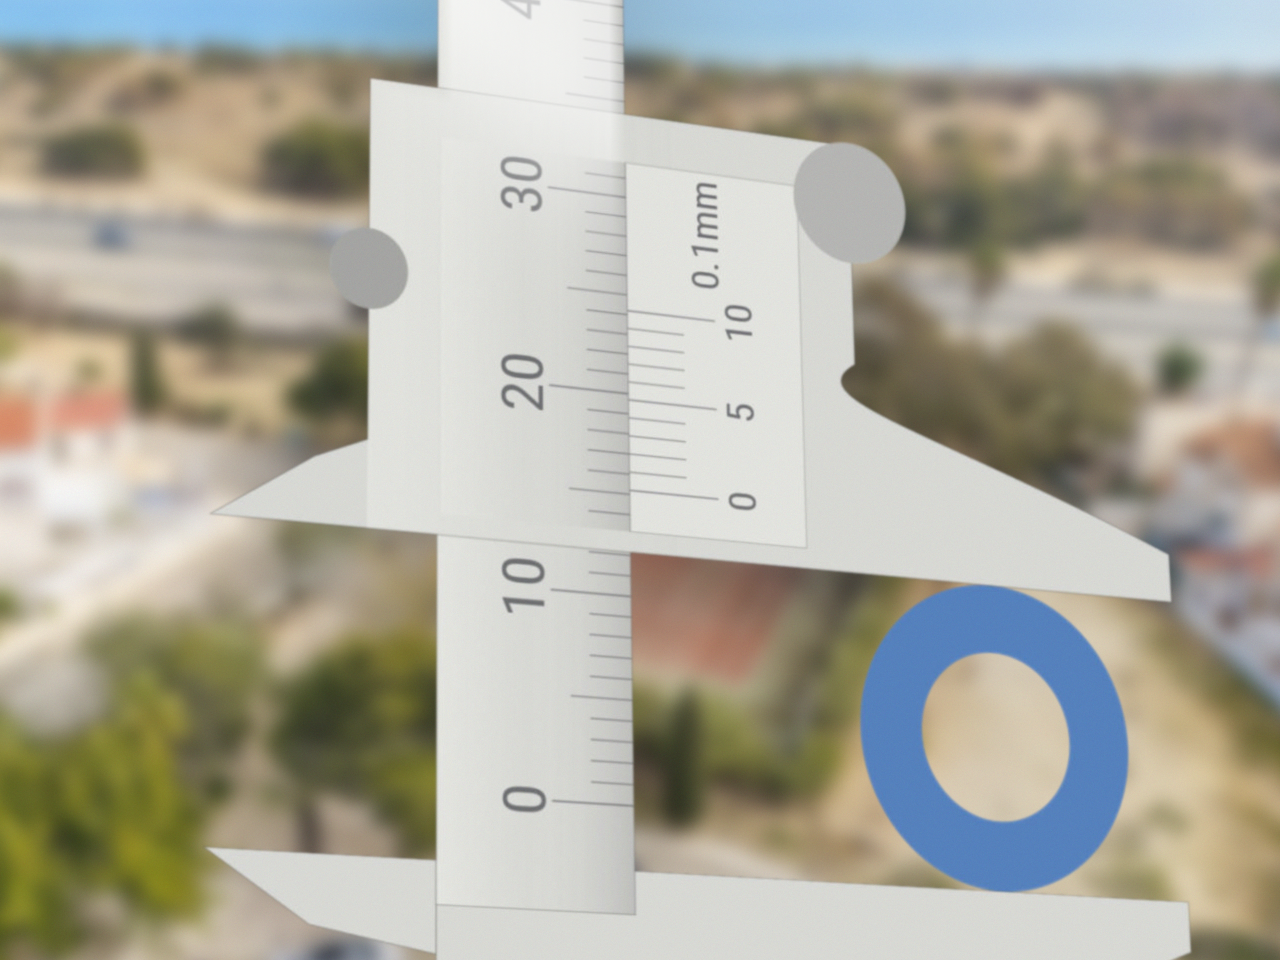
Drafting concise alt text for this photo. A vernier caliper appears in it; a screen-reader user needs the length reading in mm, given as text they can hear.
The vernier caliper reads 15.2 mm
